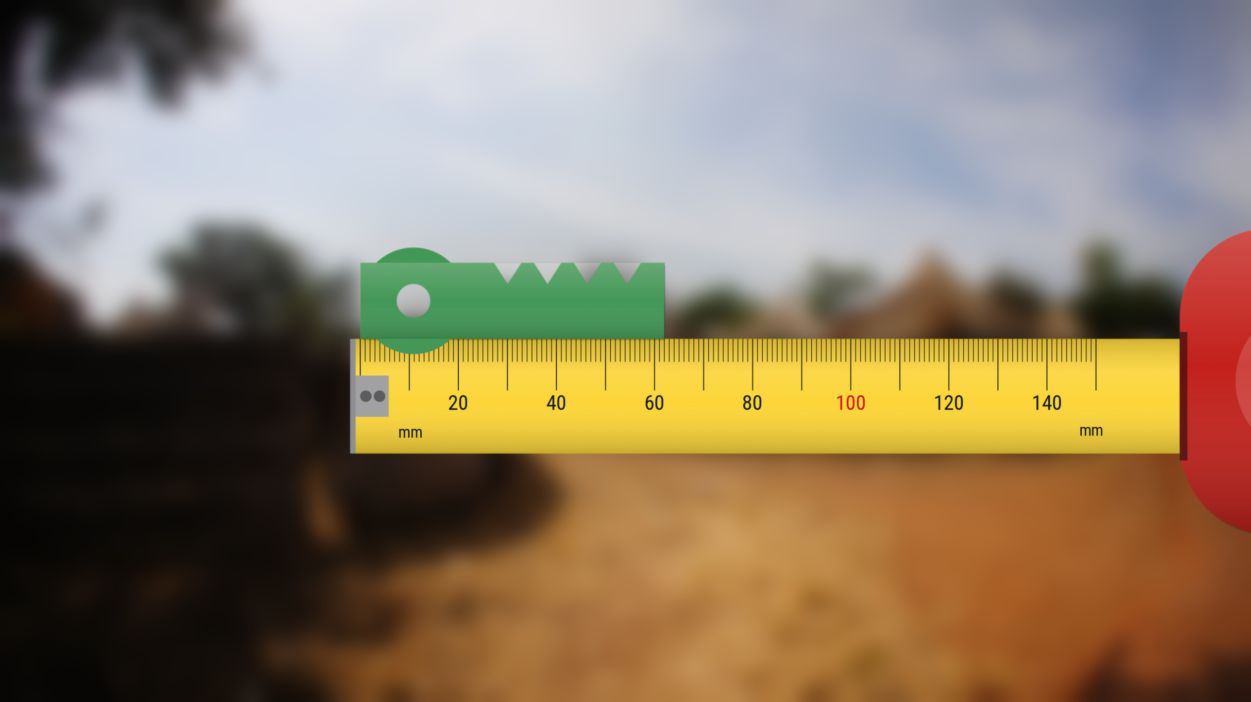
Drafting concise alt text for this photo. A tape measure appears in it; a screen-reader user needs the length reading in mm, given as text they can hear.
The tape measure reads 62 mm
